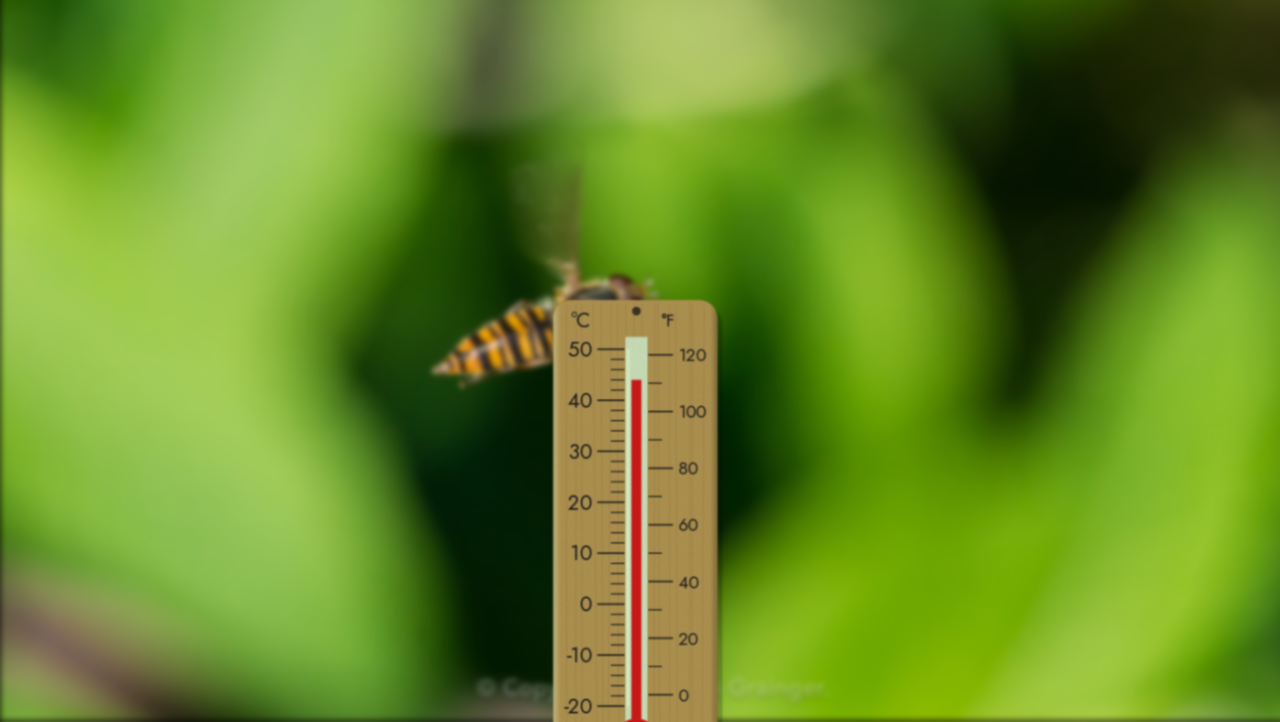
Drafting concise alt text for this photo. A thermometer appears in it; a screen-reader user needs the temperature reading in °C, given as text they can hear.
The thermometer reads 44 °C
